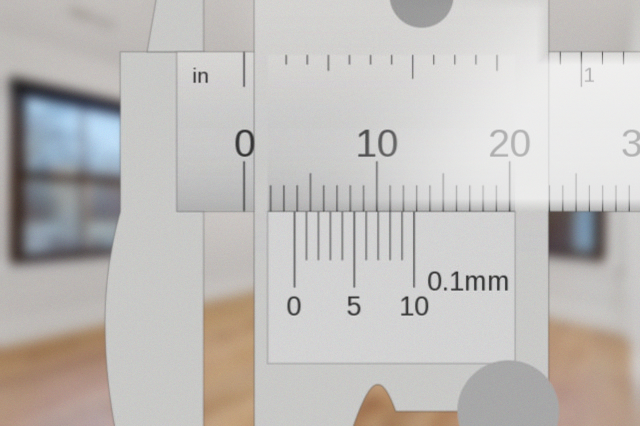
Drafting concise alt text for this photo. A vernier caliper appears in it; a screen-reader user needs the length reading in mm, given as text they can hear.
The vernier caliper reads 3.8 mm
